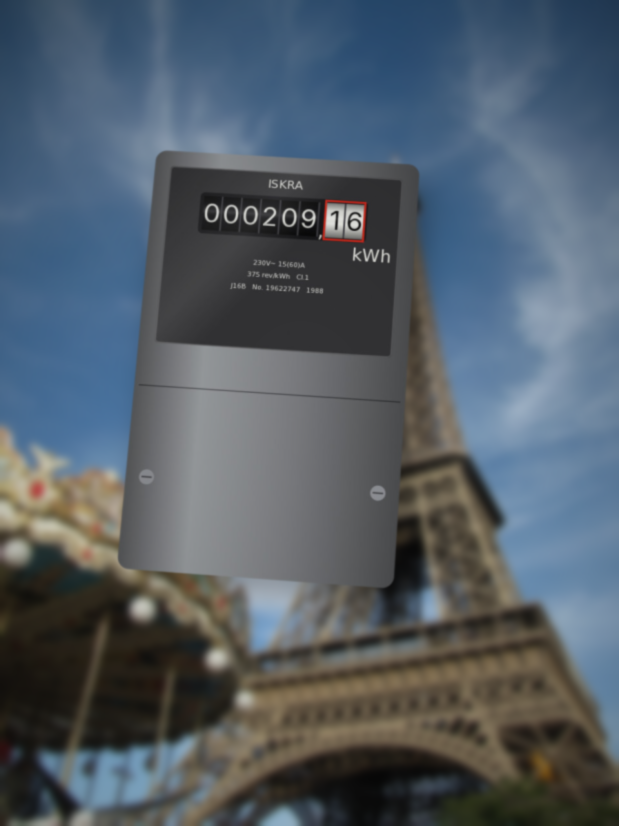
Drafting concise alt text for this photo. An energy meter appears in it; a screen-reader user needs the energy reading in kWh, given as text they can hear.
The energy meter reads 209.16 kWh
